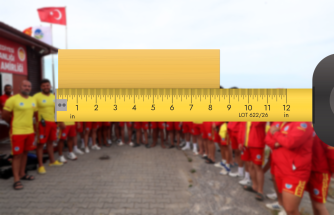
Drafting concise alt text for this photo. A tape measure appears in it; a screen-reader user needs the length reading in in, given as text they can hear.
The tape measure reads 8.5 in
